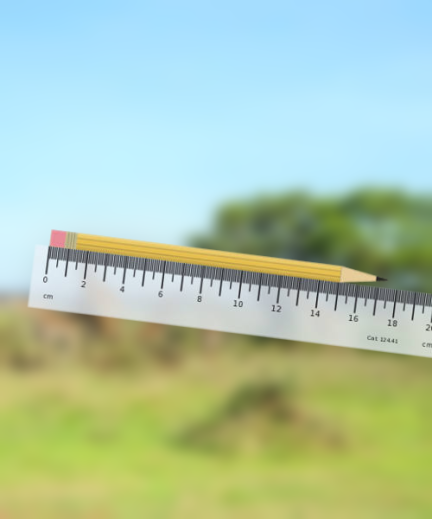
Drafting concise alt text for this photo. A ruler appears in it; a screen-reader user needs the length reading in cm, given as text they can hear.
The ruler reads 17.5 cm
